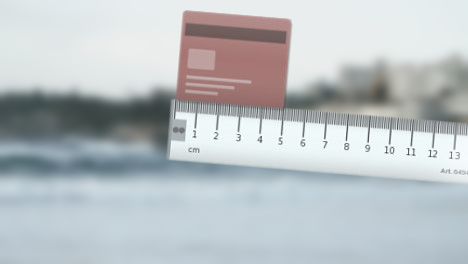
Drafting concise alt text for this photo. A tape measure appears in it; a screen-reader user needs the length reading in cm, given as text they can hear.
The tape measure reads 5 cm
